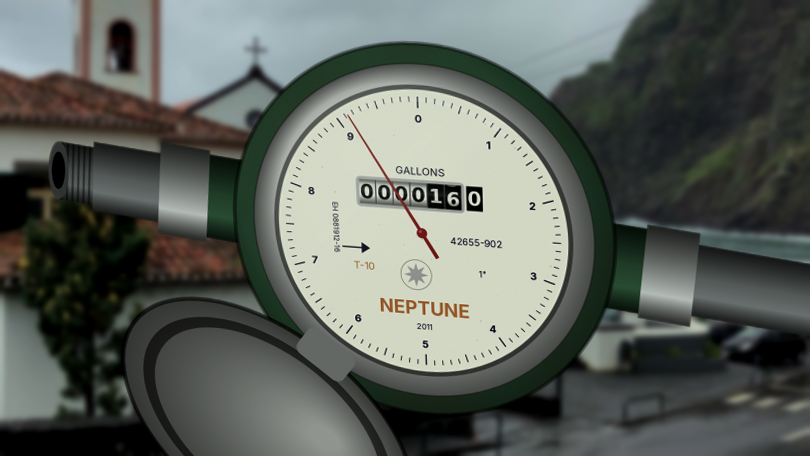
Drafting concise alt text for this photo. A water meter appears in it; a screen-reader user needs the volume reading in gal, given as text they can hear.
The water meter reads 159.1 gal
